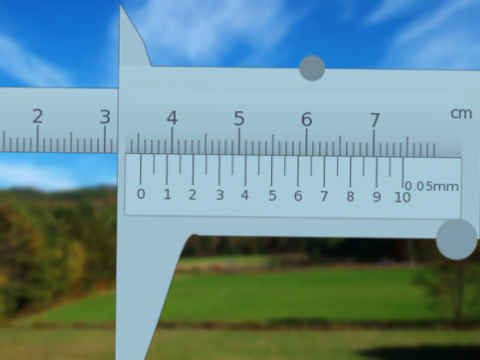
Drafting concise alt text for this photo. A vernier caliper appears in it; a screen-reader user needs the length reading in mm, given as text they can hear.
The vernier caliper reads 35.4 mm
